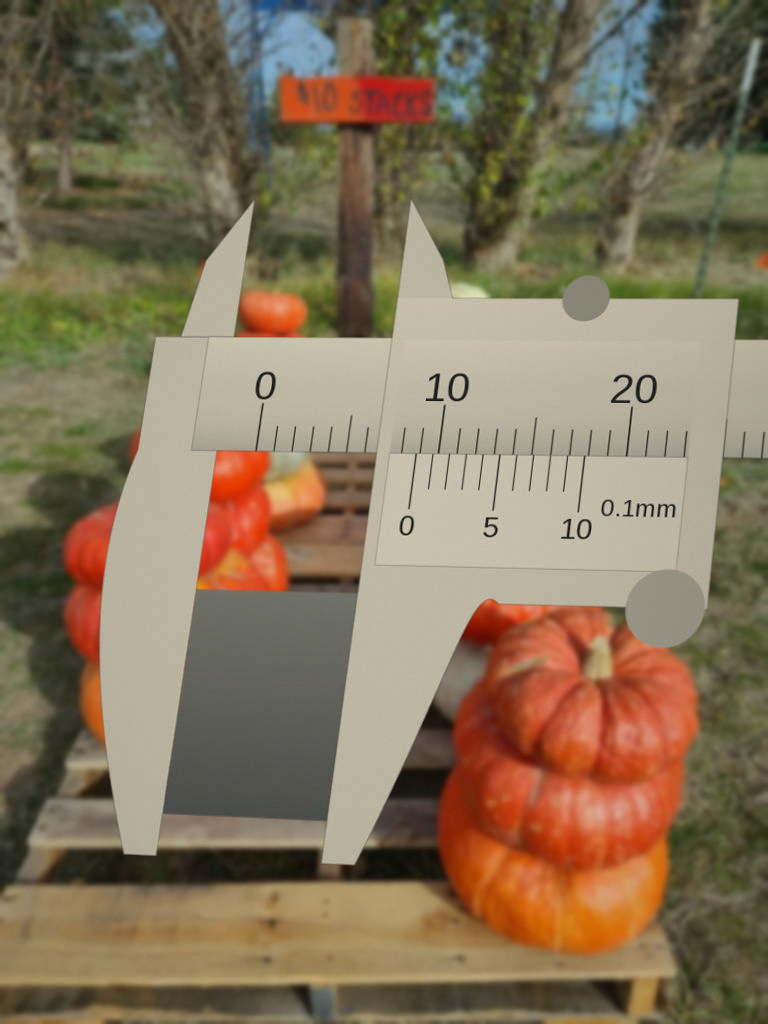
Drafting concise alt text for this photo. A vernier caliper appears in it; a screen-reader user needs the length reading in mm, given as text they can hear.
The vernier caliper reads 8.8 mm
